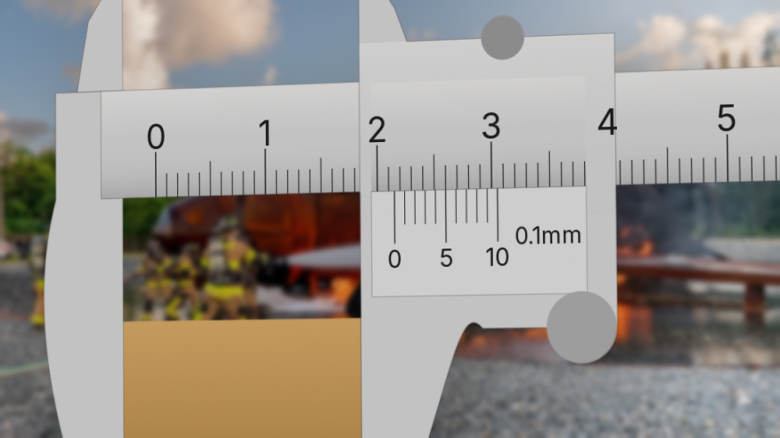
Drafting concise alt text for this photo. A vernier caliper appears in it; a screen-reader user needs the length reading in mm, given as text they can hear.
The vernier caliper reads 21.5 mm
